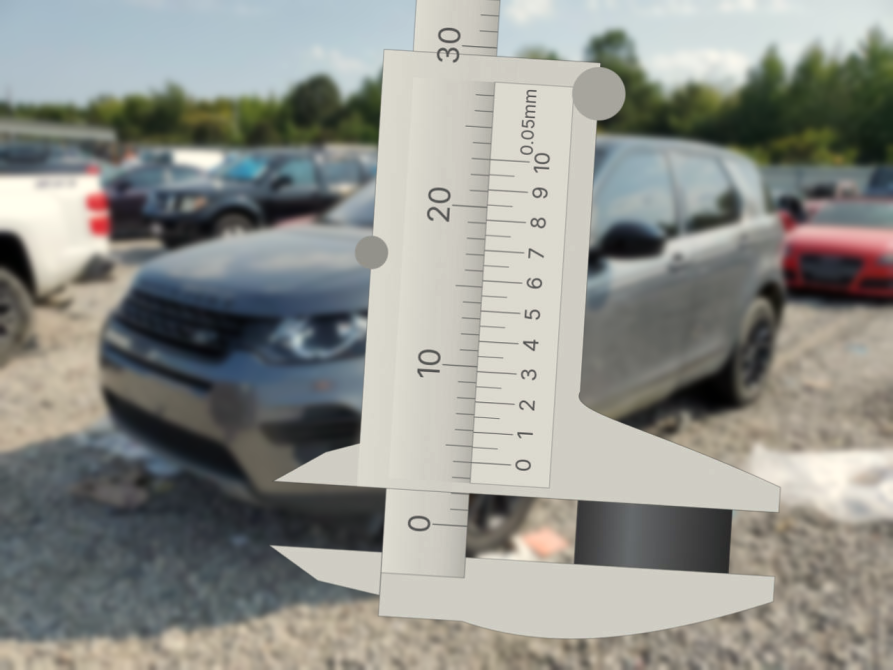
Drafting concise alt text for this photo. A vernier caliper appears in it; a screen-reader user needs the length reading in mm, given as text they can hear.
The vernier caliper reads 4.0 mm
